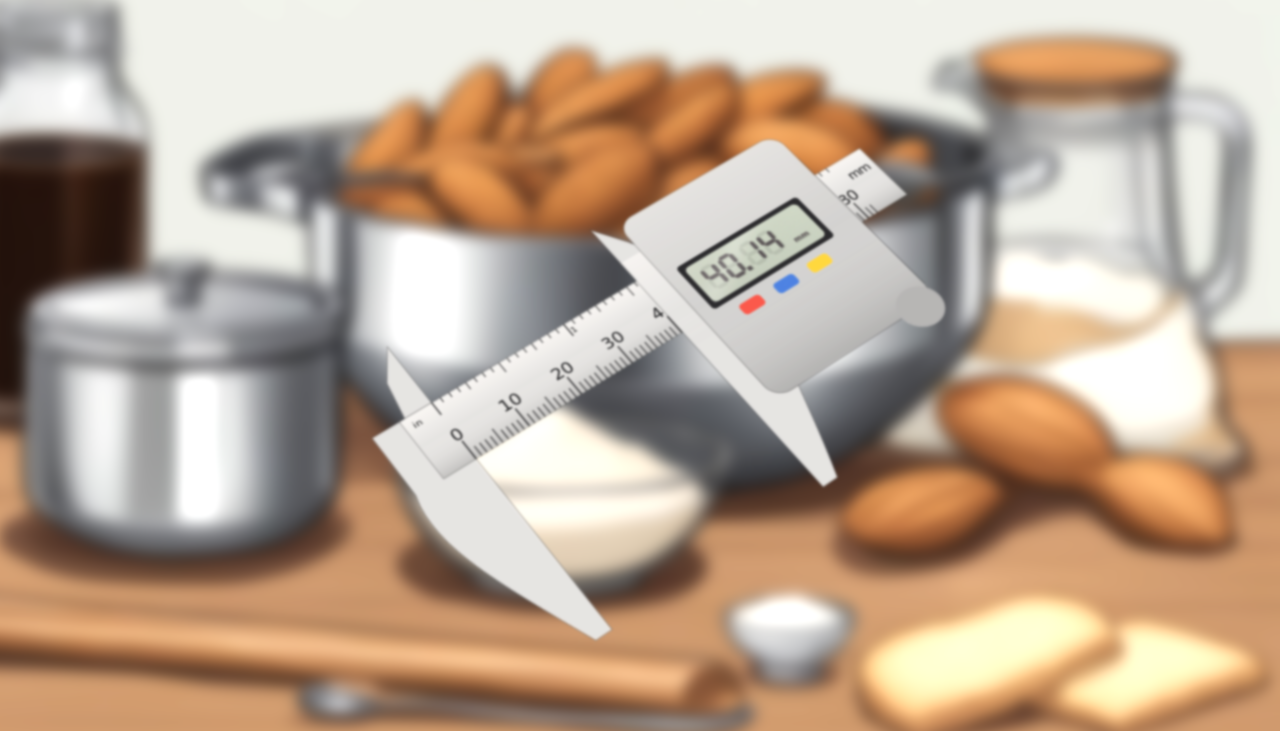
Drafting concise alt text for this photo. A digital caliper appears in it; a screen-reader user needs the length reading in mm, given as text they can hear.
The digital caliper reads 40.14 mm
